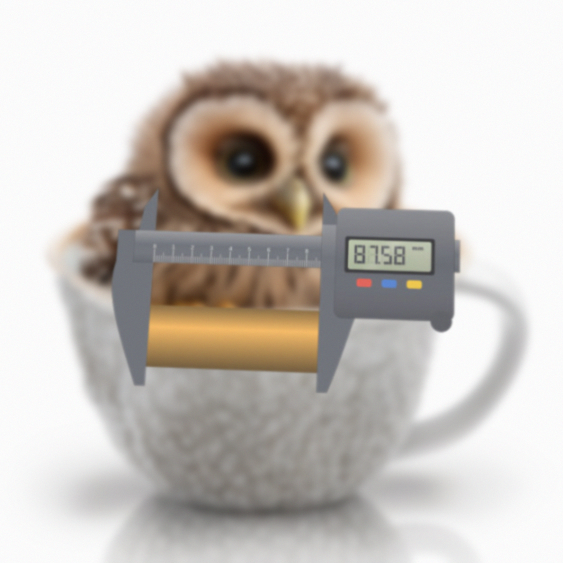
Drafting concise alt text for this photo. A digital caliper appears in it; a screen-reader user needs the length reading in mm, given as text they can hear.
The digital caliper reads 87.58 mm
